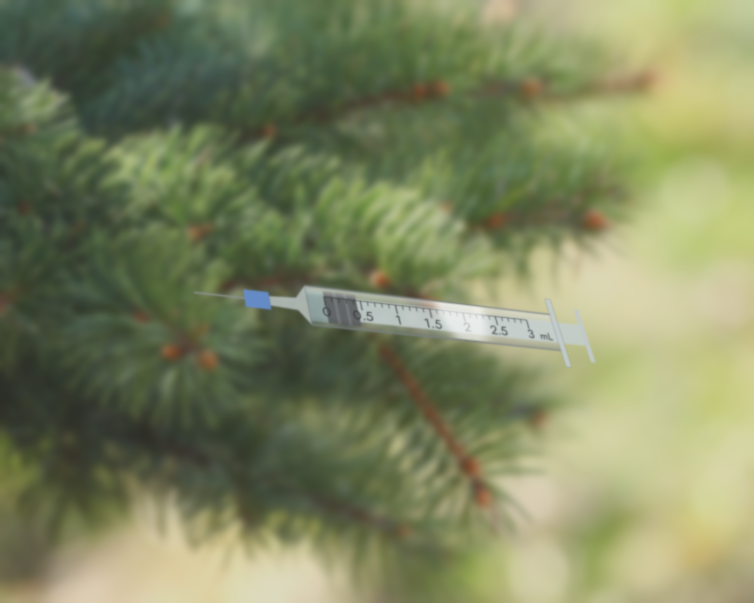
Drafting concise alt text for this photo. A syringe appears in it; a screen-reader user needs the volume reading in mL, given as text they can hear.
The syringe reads 0 mL
